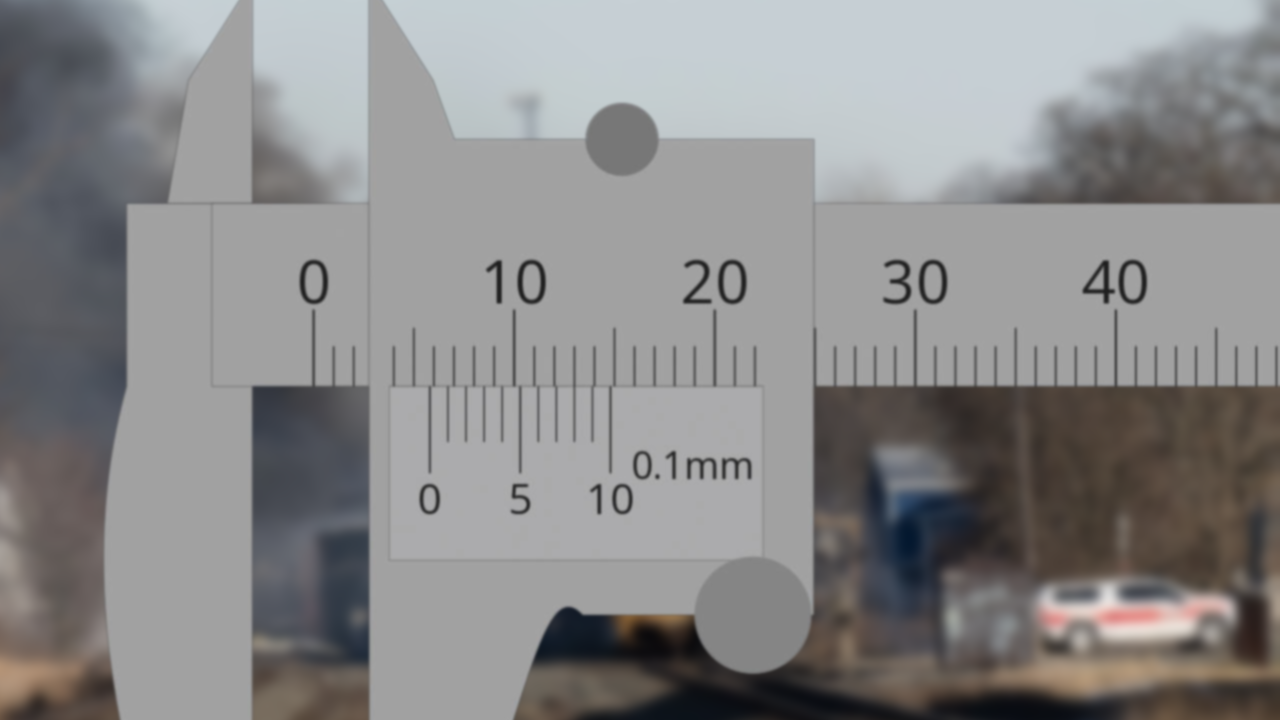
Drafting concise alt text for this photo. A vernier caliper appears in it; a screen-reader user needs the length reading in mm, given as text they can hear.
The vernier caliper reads 5.8 mm
